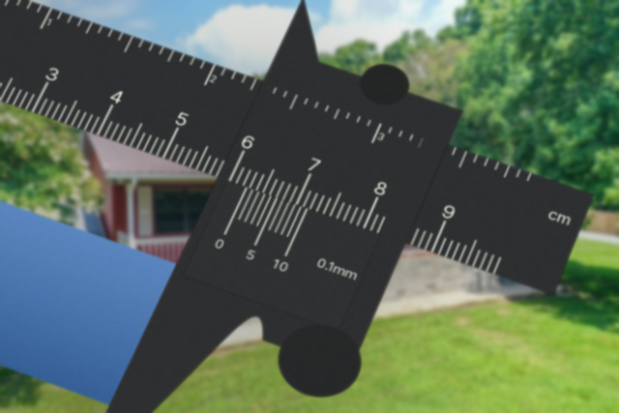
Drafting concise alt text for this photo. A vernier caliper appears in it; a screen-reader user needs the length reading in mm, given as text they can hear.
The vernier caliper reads 62.6 mm
